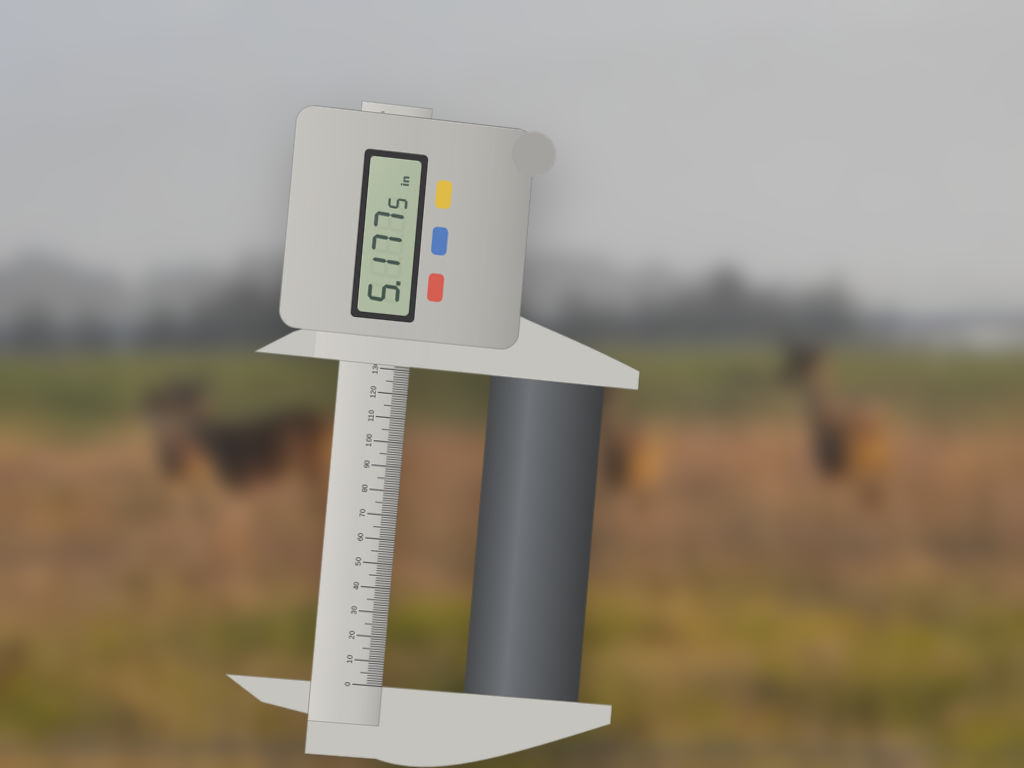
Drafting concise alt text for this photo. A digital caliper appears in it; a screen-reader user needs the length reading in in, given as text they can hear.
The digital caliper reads 5.1775 in
